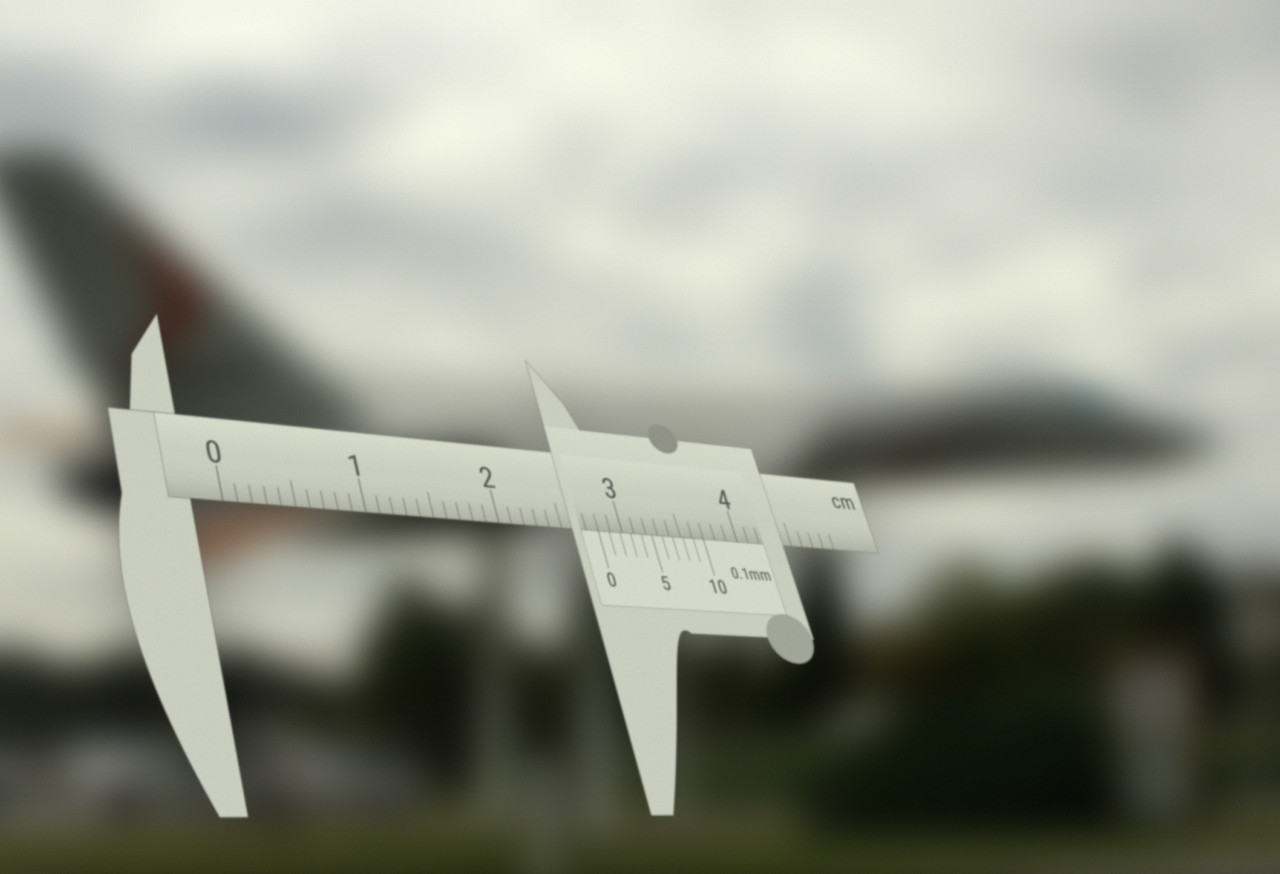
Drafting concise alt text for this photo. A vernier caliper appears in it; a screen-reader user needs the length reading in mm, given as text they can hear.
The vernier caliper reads 28.0 mm
